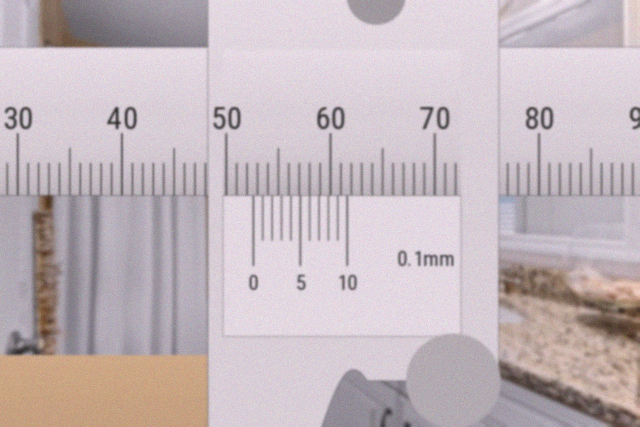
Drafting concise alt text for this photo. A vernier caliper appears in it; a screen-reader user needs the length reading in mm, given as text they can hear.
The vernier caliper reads 52.6 mm
